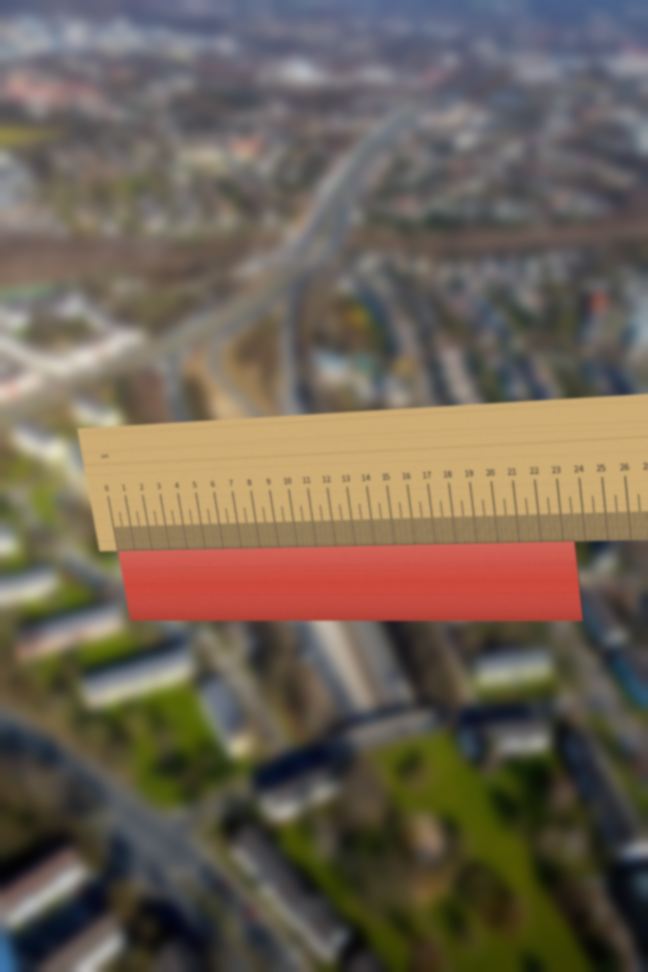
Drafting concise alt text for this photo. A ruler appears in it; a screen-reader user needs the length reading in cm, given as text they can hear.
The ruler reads 23.5 cm
